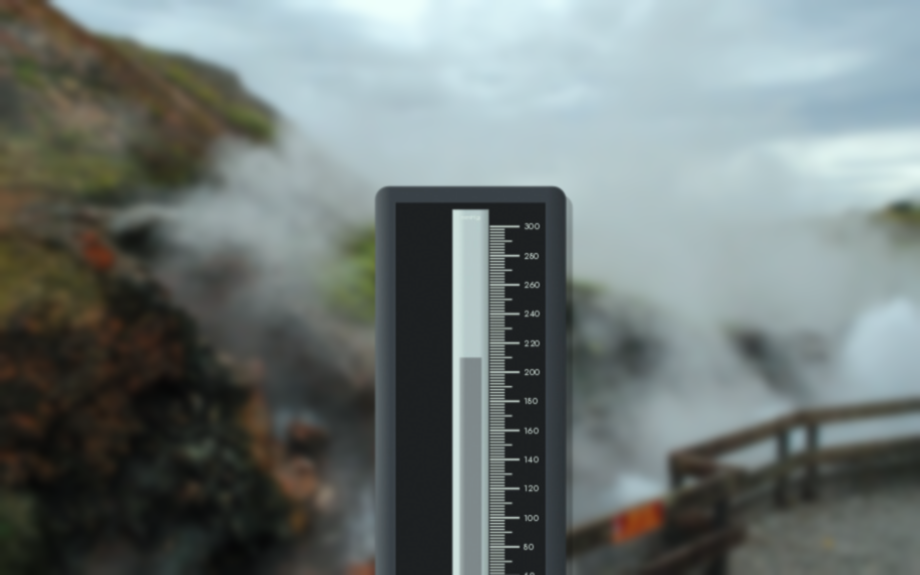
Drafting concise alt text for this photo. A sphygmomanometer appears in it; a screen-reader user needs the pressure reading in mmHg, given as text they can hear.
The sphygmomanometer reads 210 mmHg
